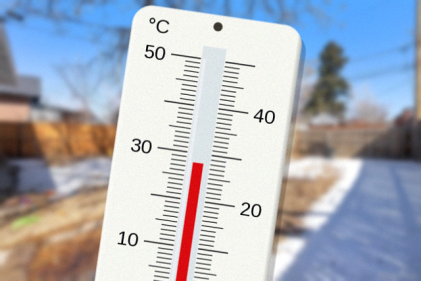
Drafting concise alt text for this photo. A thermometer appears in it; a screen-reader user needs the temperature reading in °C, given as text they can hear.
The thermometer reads 28 °C
